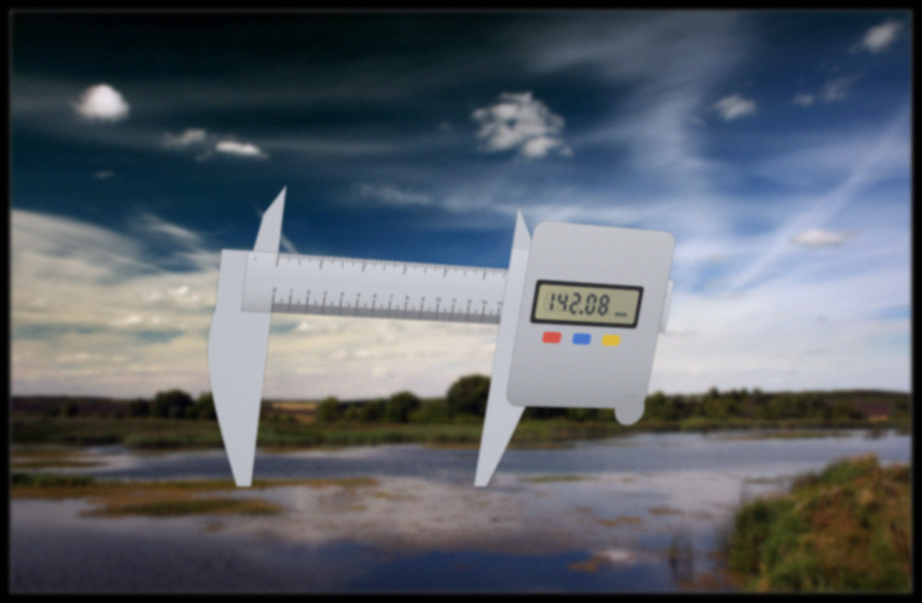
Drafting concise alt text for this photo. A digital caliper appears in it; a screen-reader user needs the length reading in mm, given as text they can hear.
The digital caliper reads 142.08 mm
